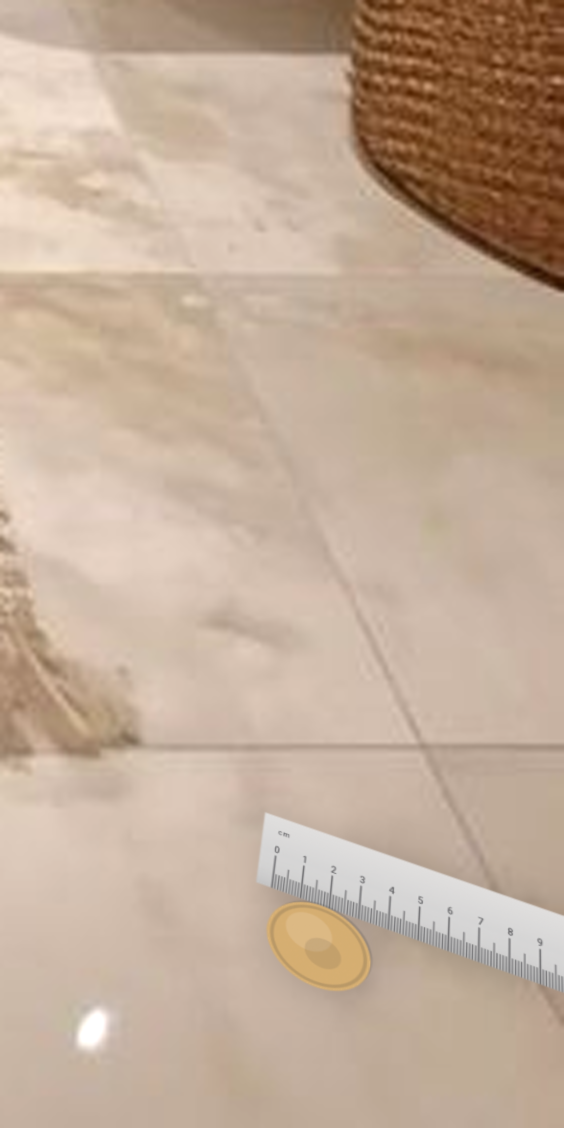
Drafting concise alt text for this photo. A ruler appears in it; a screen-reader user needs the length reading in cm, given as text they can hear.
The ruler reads 3.5 cm
